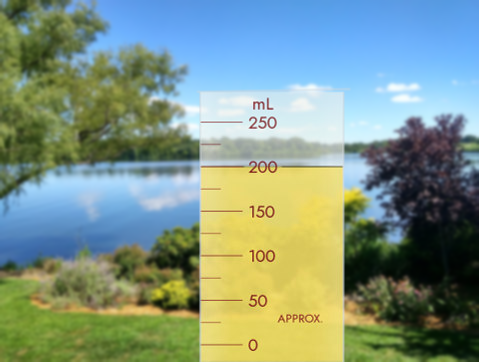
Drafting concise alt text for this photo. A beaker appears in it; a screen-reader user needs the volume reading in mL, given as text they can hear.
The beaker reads 200 mL
